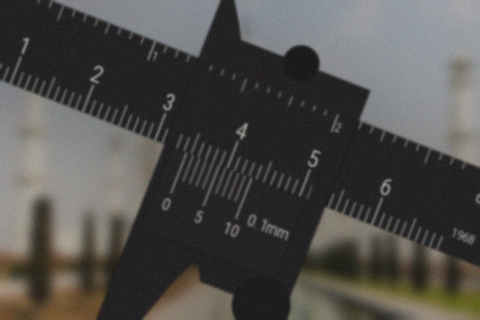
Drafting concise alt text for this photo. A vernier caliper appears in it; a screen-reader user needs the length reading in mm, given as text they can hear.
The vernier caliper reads 34.4 mm
